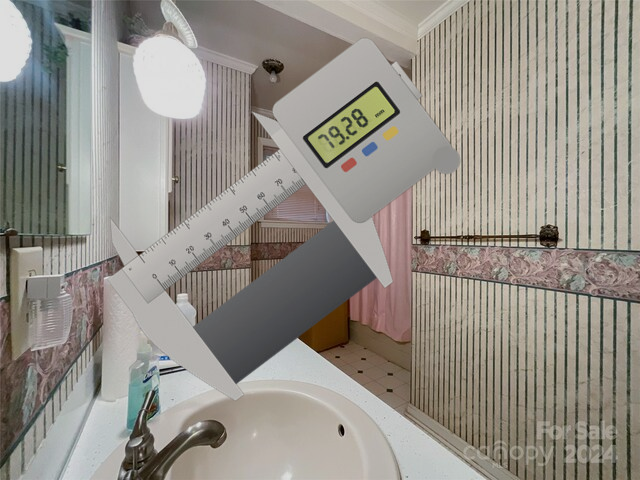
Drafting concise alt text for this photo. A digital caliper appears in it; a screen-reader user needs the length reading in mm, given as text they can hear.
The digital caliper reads 79.28 mm
